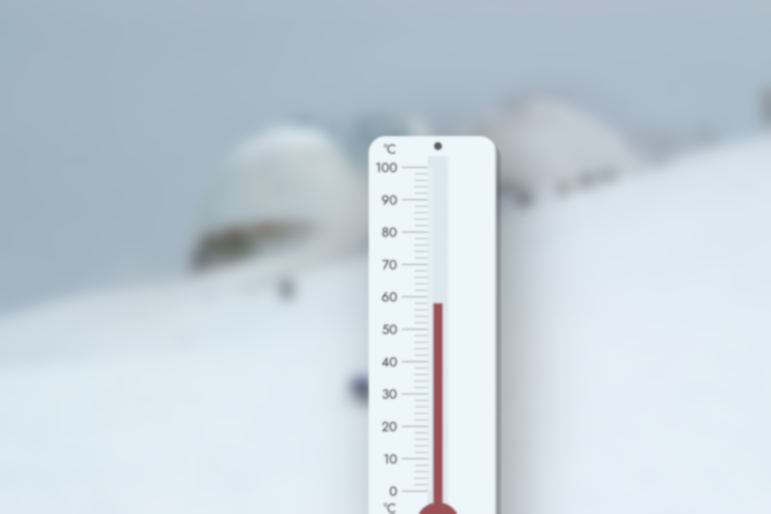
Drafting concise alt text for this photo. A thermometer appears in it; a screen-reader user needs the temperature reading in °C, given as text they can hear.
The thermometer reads 58 °C
